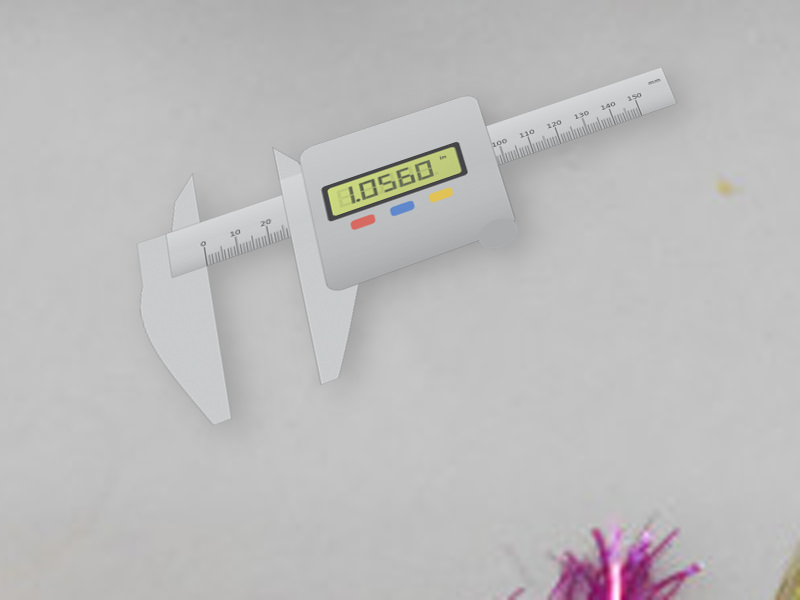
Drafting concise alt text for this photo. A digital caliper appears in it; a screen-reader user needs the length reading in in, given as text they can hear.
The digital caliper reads 1.0560 in
